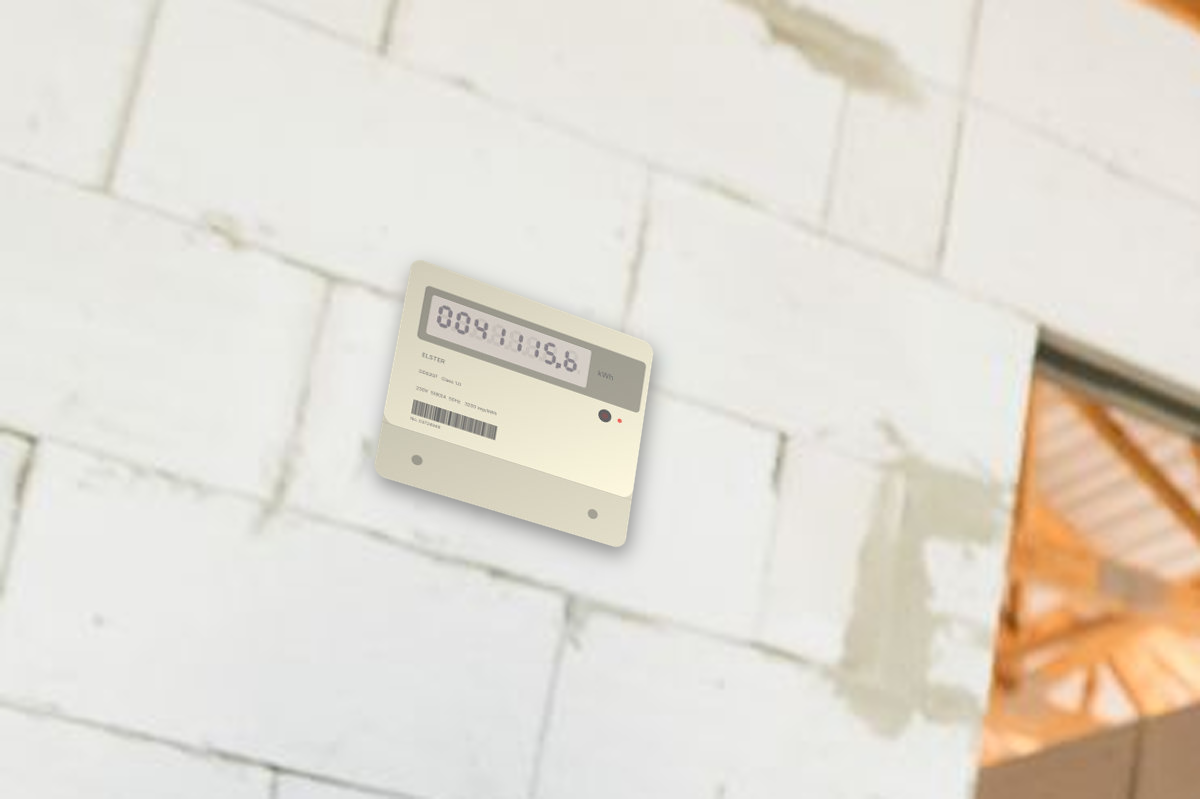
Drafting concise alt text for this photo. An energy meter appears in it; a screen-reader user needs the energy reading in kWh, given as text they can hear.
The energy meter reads 41115.6 kWh
